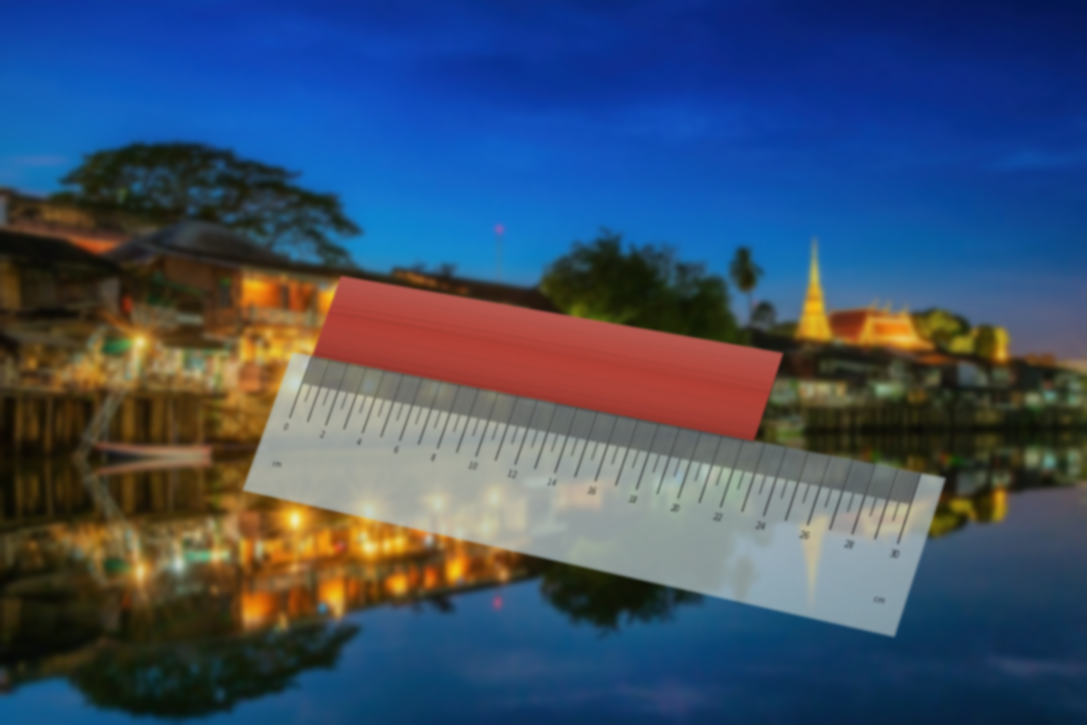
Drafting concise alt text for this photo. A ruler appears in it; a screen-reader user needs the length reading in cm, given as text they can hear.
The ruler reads 22.5 cm
